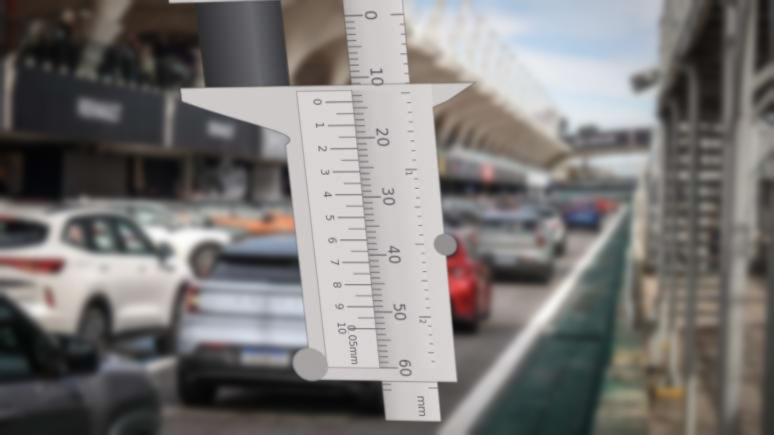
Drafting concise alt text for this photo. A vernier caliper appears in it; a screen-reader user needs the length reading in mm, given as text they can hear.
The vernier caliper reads 14.0 mm
